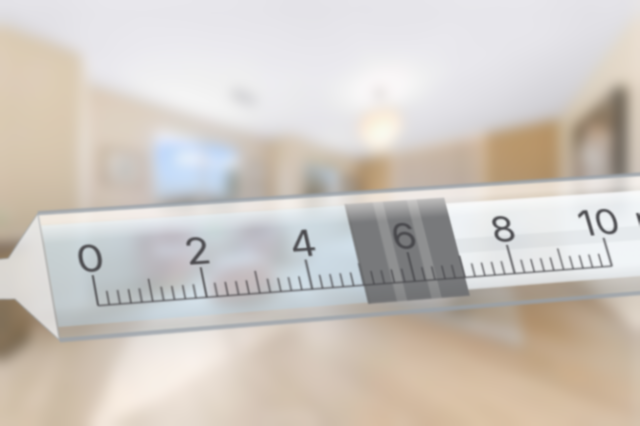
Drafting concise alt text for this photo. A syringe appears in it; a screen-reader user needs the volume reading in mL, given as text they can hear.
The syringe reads 5 mL
